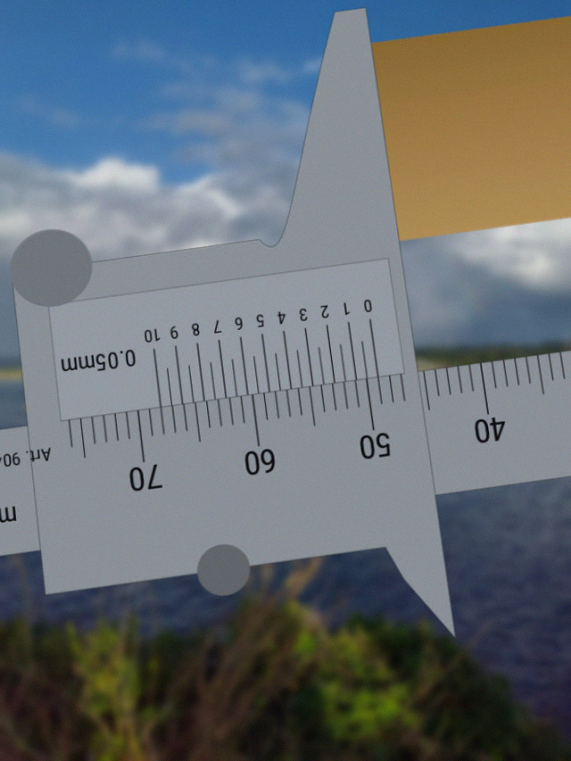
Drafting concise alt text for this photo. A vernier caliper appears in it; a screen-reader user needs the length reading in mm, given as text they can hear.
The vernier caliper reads 49.0 mm
